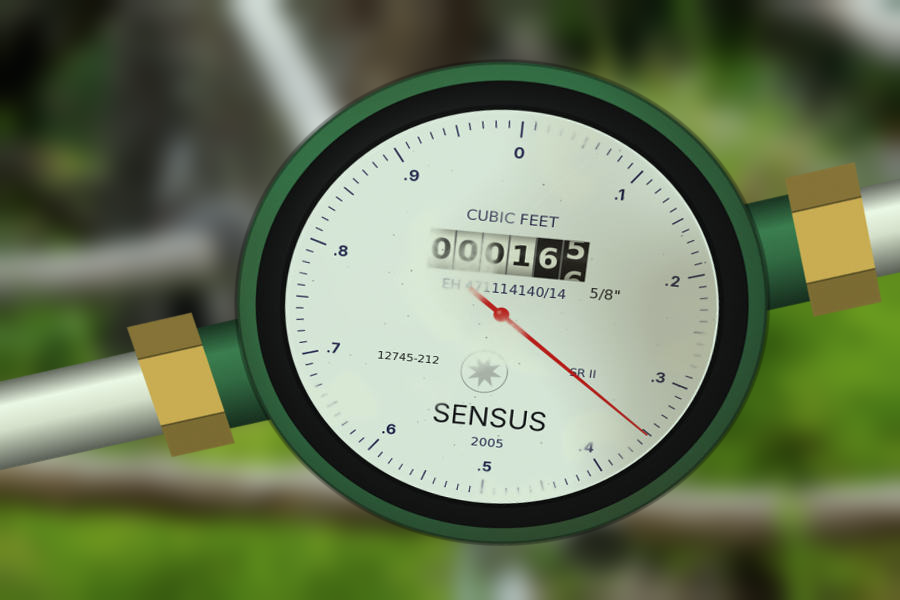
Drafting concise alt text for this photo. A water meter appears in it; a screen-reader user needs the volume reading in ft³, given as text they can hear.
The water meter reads 165.35 ft³
